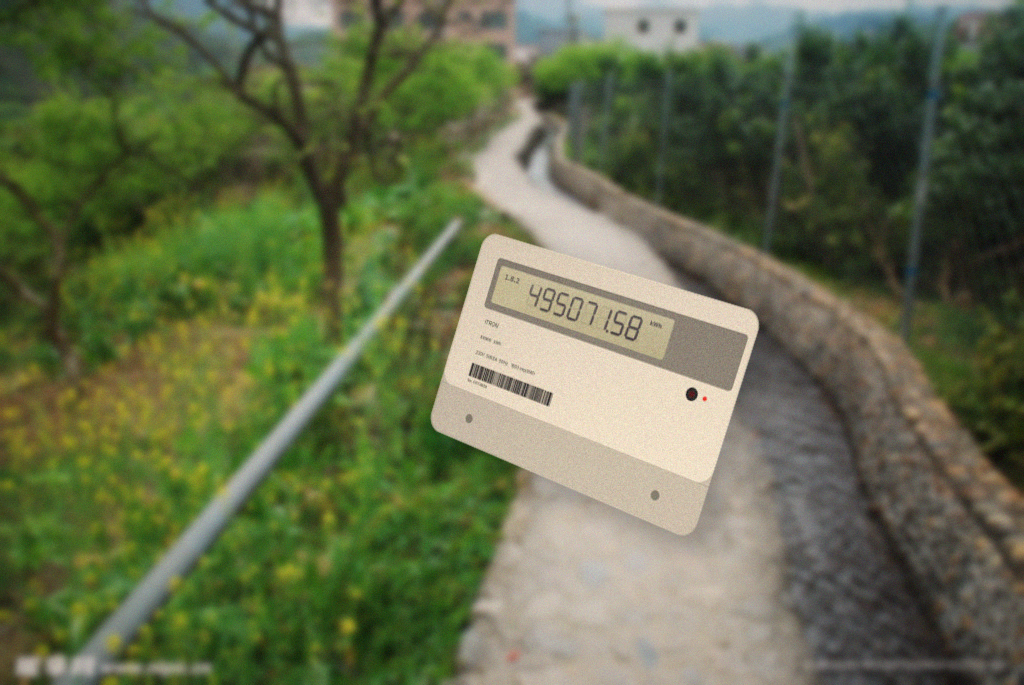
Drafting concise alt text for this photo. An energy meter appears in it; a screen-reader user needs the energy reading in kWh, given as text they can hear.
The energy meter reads 495071.58 kWh
